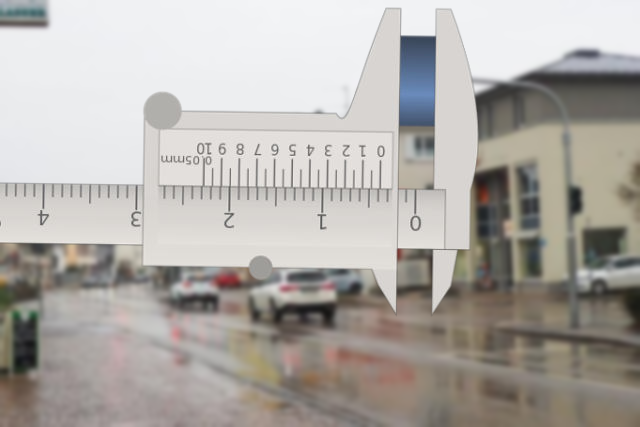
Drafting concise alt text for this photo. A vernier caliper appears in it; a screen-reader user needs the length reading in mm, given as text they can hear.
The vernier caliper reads 3.8 mm
